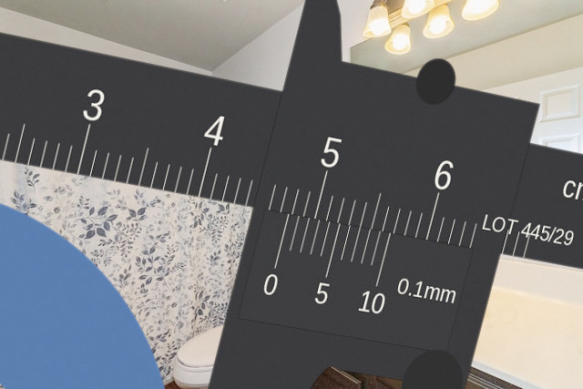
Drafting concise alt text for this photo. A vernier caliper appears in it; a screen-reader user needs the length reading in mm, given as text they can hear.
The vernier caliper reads 47.7 mm
